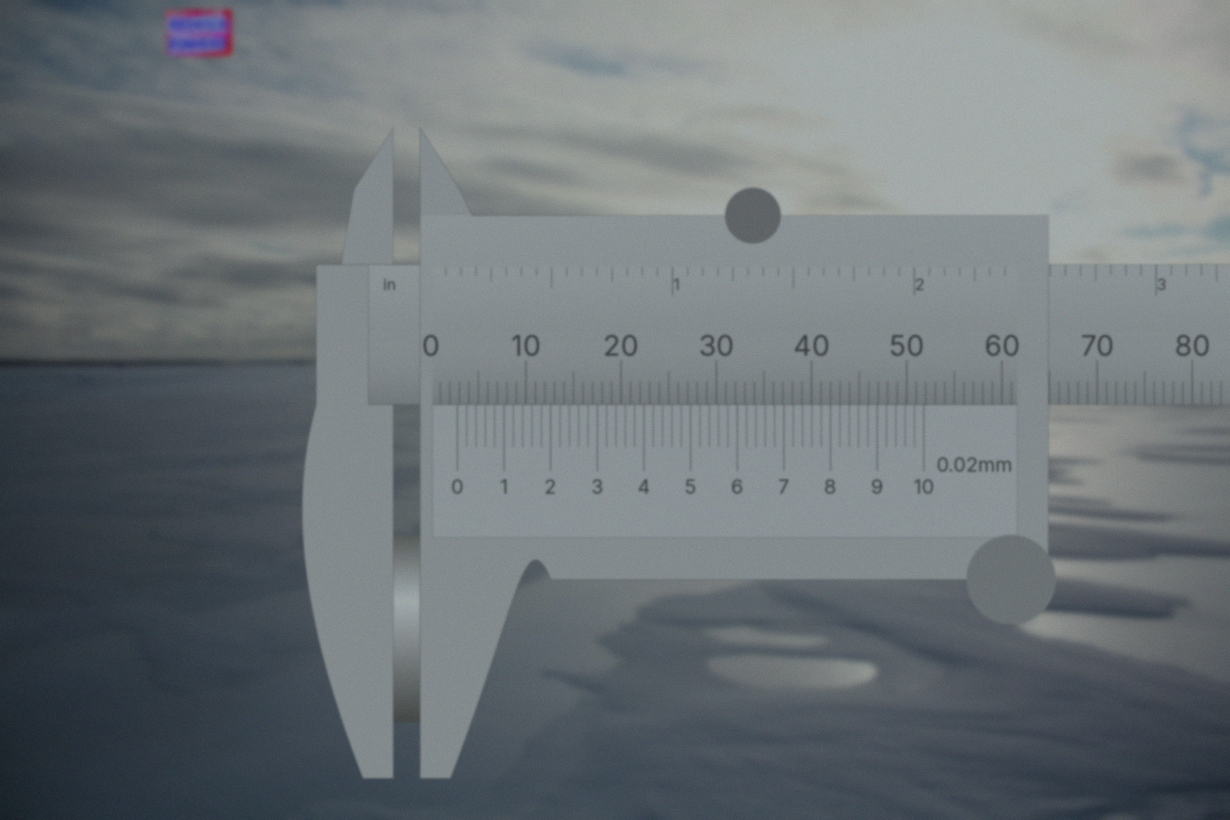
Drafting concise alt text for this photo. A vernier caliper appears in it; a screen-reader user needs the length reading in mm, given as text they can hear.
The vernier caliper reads 2.8 mm
